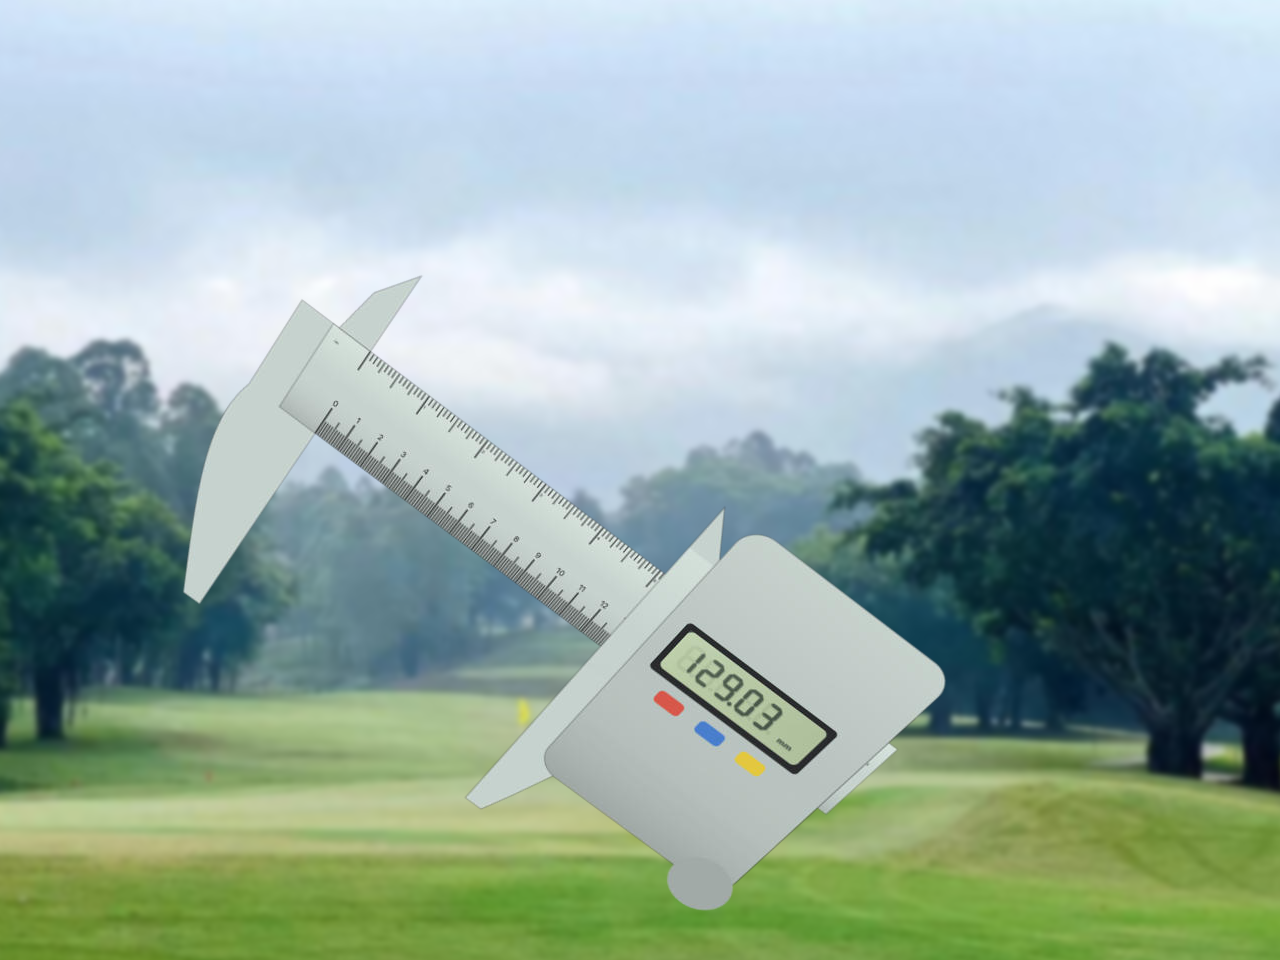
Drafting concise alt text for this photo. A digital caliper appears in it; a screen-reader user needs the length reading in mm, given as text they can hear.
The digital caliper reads 129.03 mm
